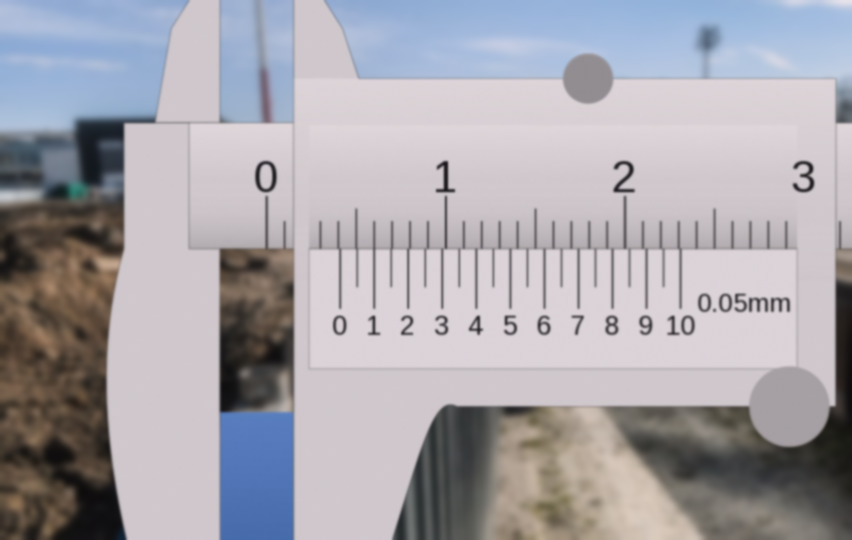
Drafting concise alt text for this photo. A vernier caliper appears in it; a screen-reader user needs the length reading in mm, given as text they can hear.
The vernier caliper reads 4.1 mm
